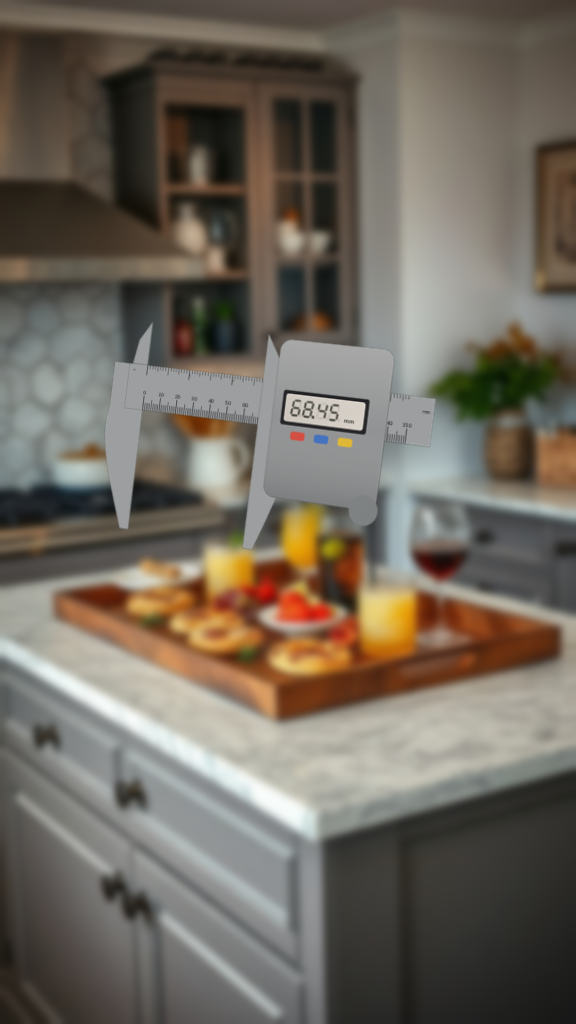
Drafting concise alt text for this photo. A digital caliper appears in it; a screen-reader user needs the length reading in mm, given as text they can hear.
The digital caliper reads 68.45 mm
